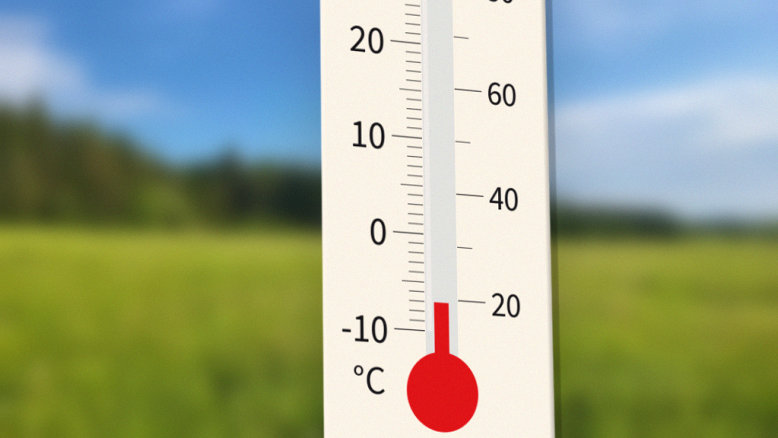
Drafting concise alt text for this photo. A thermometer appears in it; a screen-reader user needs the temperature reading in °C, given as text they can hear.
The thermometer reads -7 °C
